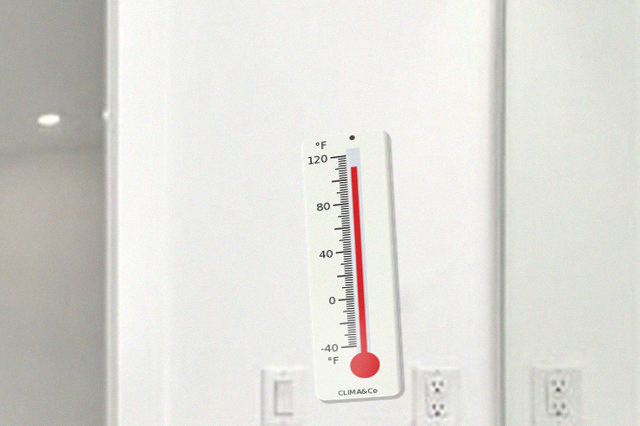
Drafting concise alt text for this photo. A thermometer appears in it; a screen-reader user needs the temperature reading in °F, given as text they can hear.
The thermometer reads 110 °F
